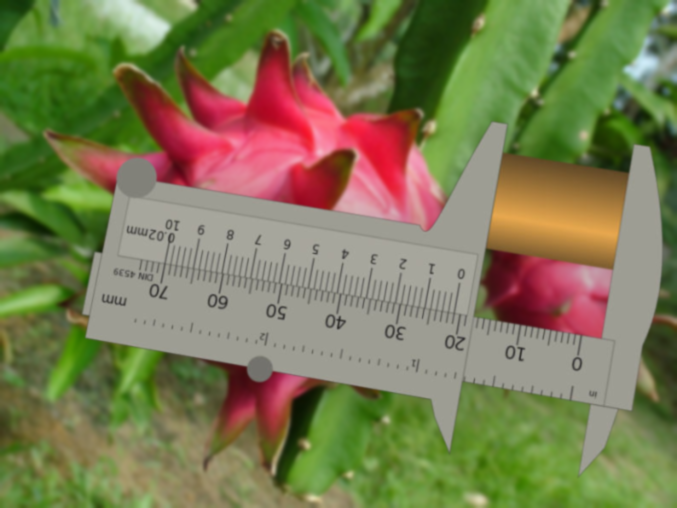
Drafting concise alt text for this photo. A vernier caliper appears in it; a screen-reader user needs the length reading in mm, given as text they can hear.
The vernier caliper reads 21.0 mm
